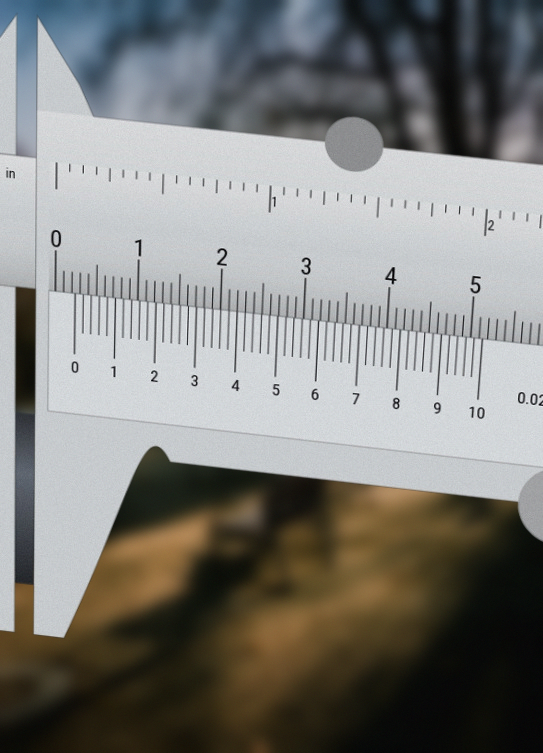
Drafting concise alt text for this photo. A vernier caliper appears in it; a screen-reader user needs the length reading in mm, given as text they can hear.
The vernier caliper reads 2.4 mm
